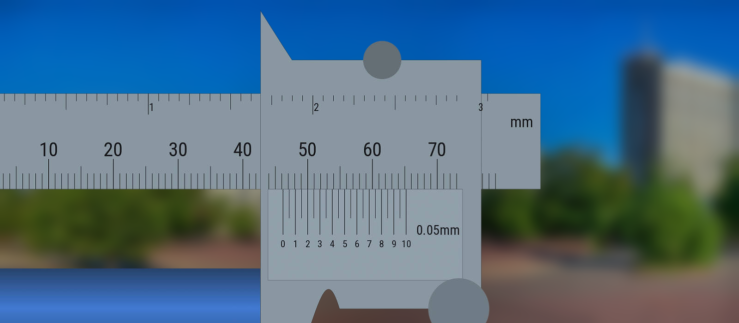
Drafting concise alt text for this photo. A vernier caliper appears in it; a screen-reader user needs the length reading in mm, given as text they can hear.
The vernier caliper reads 46.2 mm
